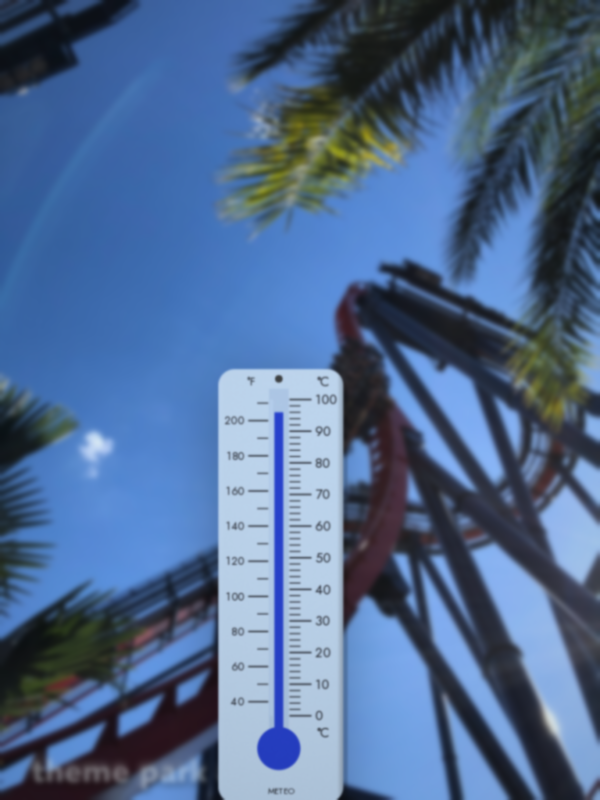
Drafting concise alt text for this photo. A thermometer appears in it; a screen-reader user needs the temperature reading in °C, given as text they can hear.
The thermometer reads 96 °C
